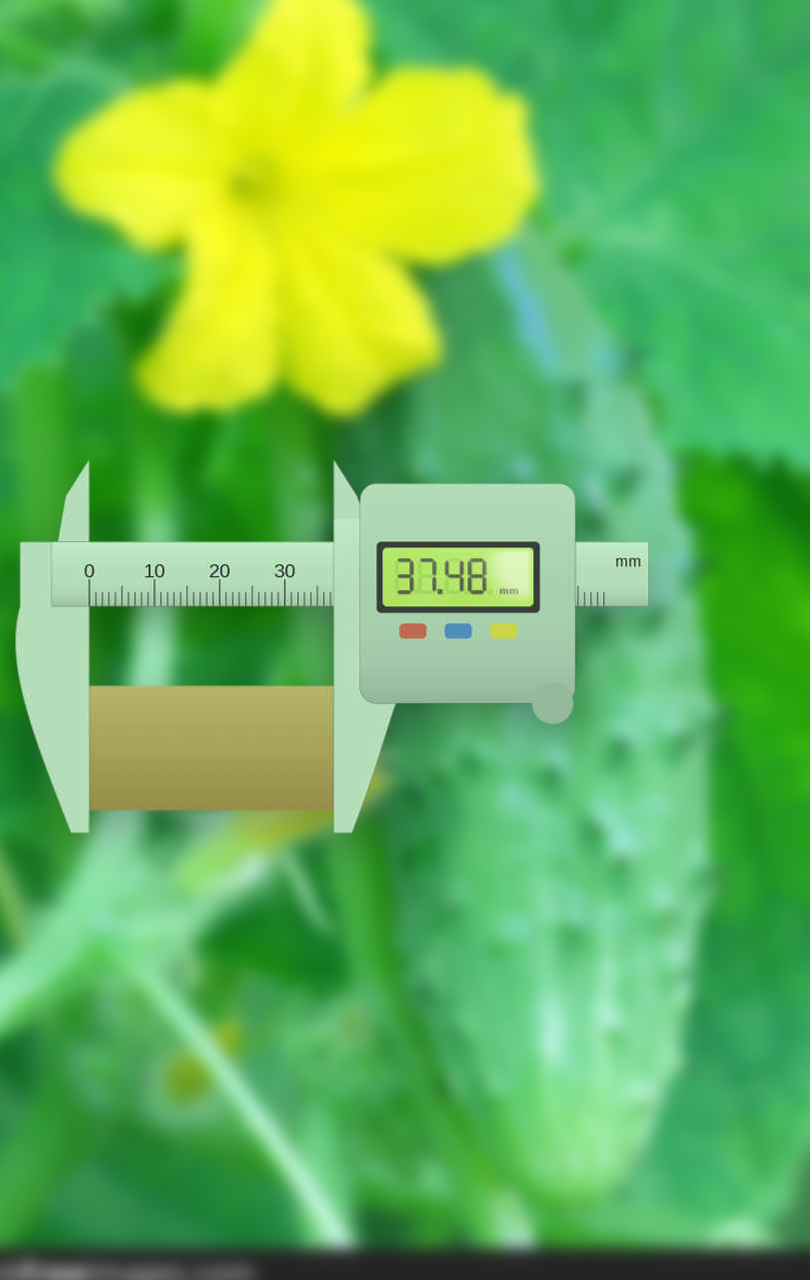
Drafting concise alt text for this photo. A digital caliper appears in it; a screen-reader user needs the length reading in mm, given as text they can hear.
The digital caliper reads 37.48 mm
